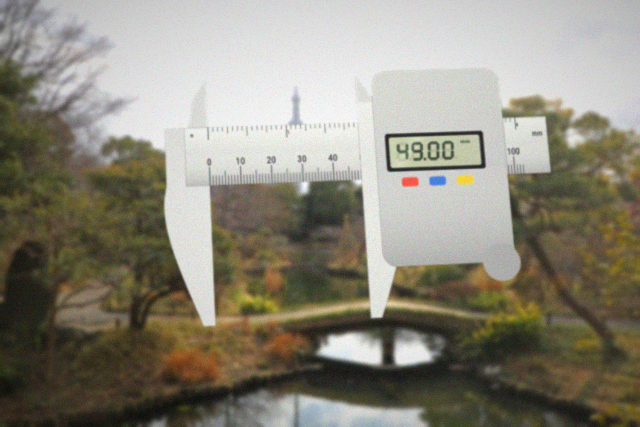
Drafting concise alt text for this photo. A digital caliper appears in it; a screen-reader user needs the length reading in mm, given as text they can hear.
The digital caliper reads 49.00 mm
